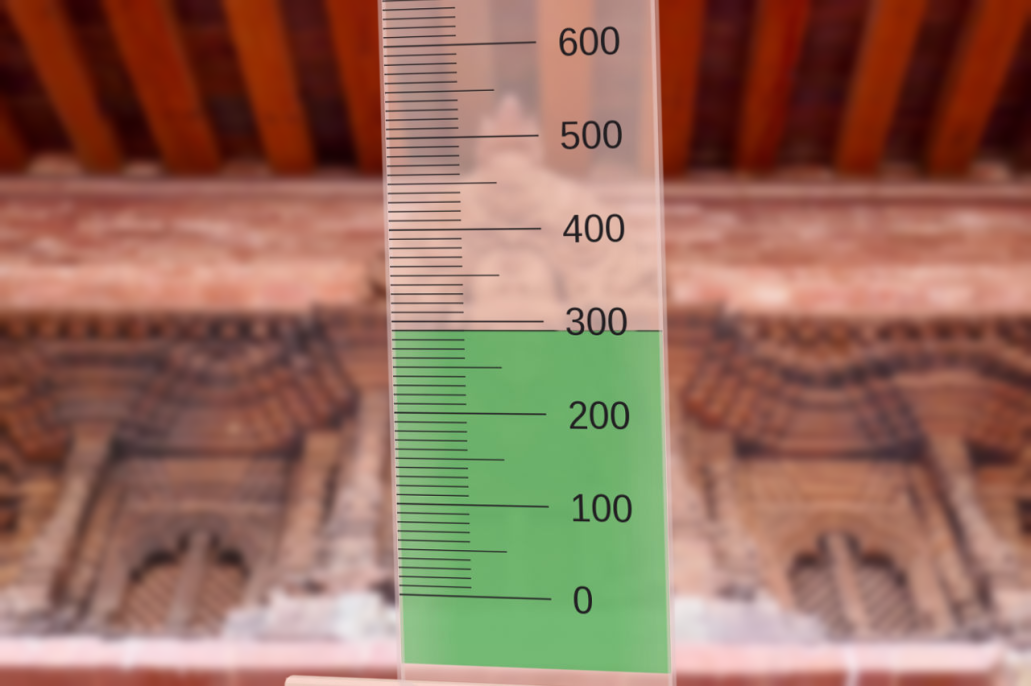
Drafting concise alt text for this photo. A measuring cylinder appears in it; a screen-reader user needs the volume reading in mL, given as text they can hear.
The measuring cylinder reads 290 mL
